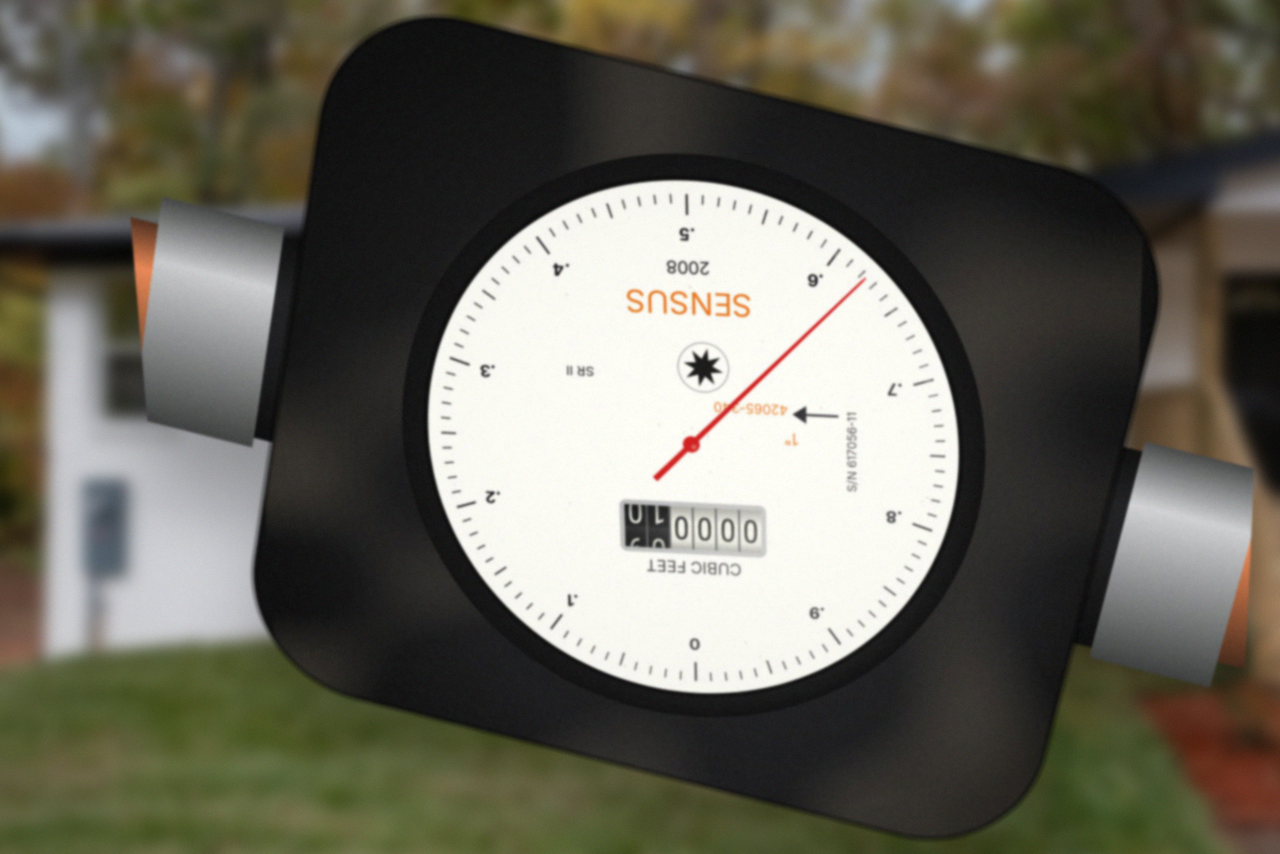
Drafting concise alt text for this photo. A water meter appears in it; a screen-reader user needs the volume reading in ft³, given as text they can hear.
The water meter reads 9.62 ft³
